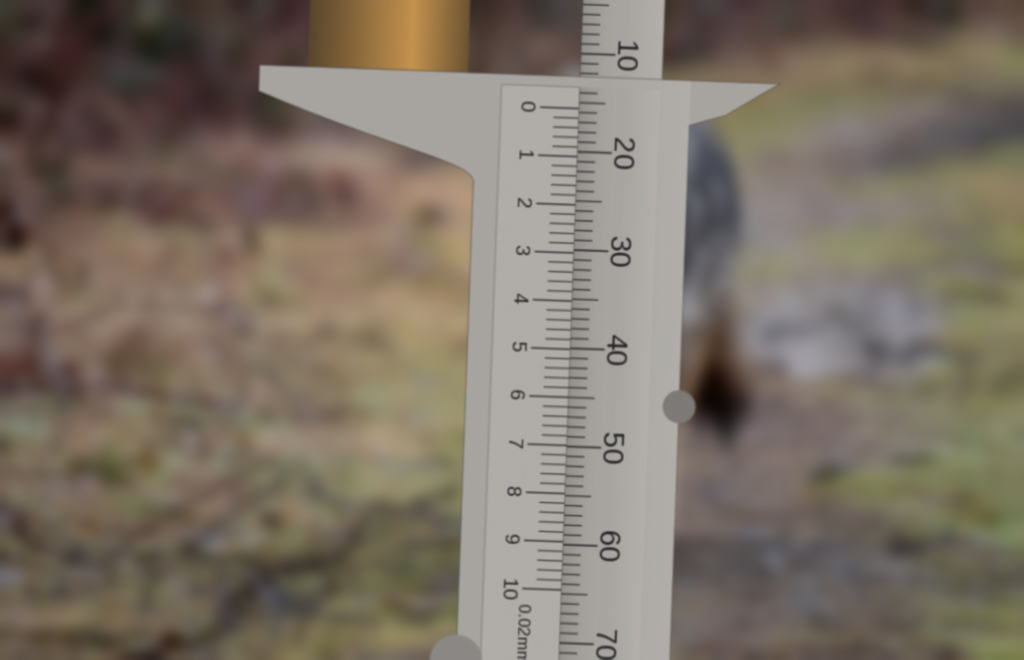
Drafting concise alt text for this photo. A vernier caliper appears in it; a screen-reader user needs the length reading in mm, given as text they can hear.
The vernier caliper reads 15.6 mm
